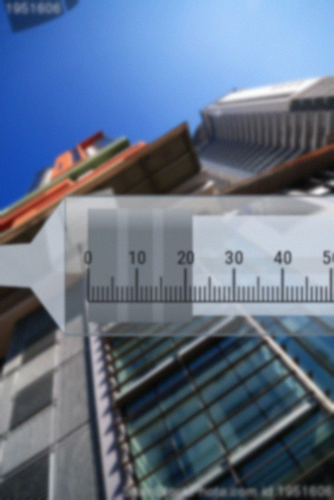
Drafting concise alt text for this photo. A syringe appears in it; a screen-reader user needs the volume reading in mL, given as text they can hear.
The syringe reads 0 mL
